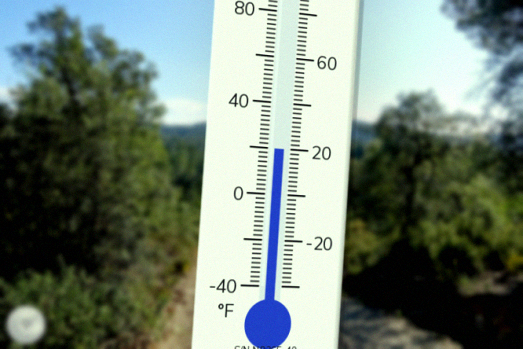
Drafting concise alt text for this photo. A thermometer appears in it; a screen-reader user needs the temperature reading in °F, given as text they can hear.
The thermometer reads 20 °F
